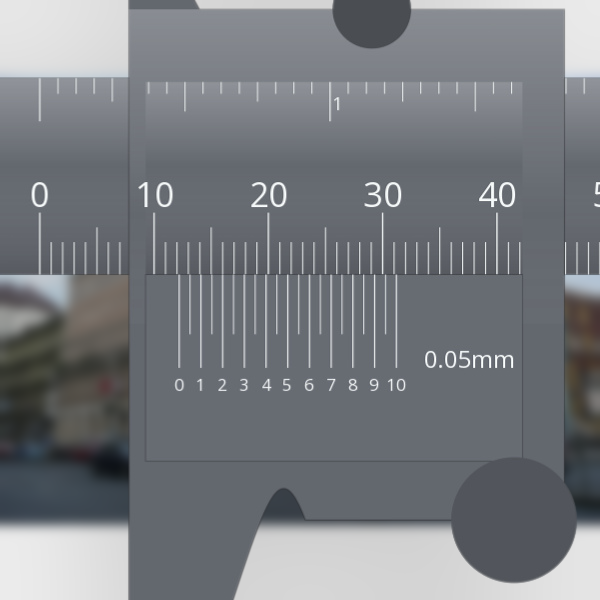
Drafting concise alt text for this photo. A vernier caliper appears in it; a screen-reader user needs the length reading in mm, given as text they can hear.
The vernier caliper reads 12.2 mm
